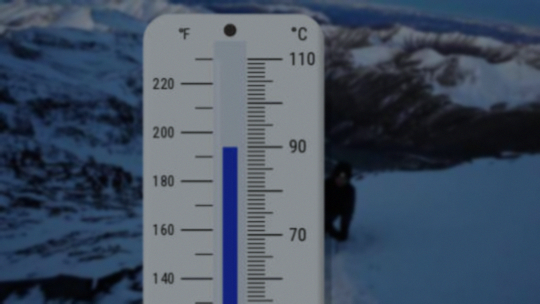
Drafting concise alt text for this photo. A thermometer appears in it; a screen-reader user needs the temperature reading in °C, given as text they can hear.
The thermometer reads 90 °C
